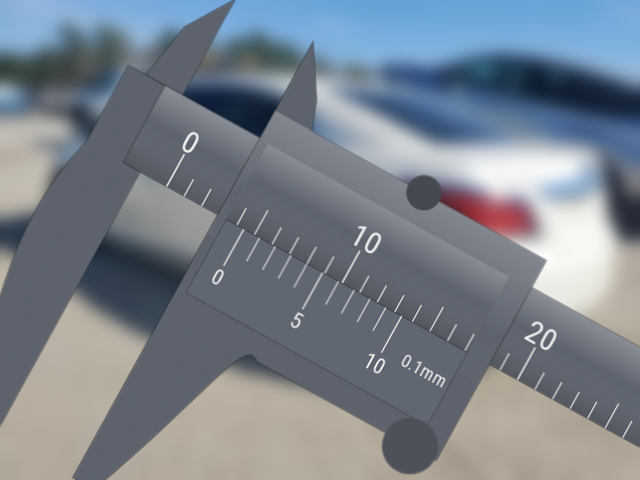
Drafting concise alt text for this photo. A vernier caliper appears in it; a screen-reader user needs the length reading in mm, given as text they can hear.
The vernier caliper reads 4.4 mm
